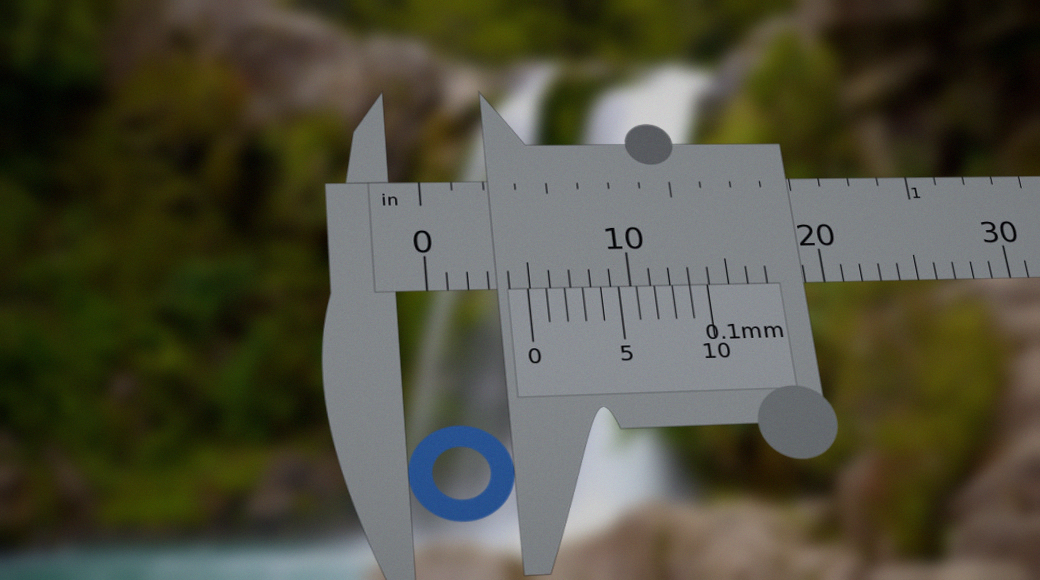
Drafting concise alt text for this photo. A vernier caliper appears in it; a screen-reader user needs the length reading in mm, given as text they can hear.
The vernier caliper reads 4.9 mm
